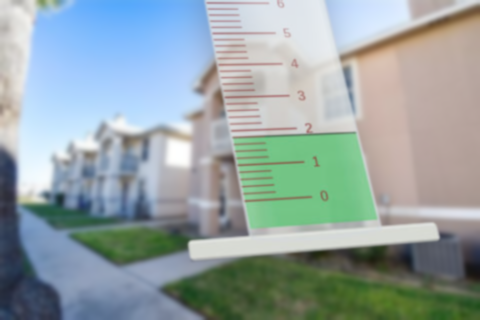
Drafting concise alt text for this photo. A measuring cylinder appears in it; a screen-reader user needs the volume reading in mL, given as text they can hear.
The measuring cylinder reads 1.8 mL
